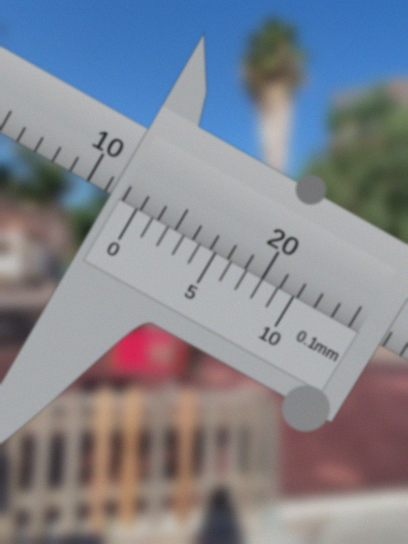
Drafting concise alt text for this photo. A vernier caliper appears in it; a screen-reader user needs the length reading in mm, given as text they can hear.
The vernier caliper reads 12.8 mm
